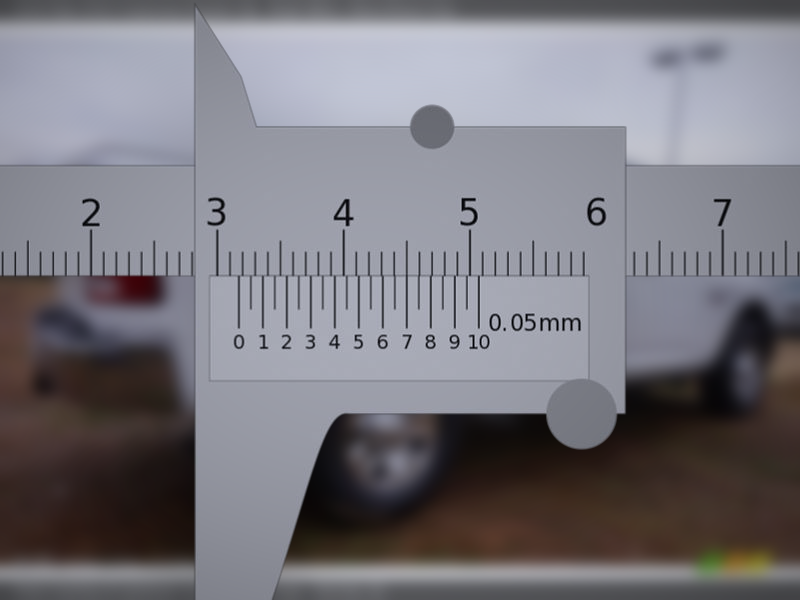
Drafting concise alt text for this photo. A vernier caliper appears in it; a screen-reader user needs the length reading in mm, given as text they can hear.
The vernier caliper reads 31.7 mm
